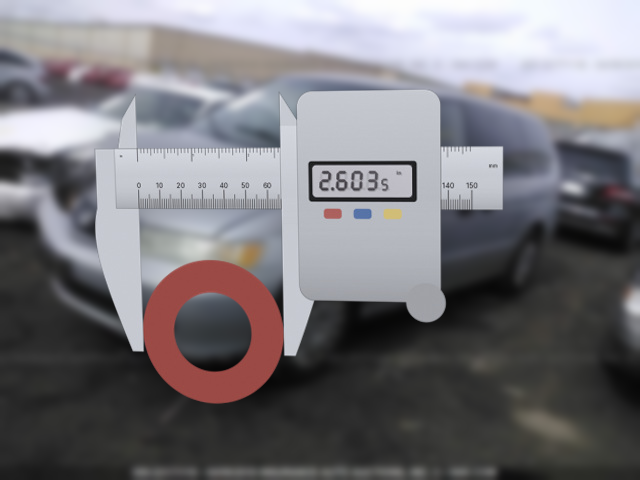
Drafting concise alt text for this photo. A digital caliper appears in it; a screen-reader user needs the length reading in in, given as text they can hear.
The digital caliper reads 2.6035 in
